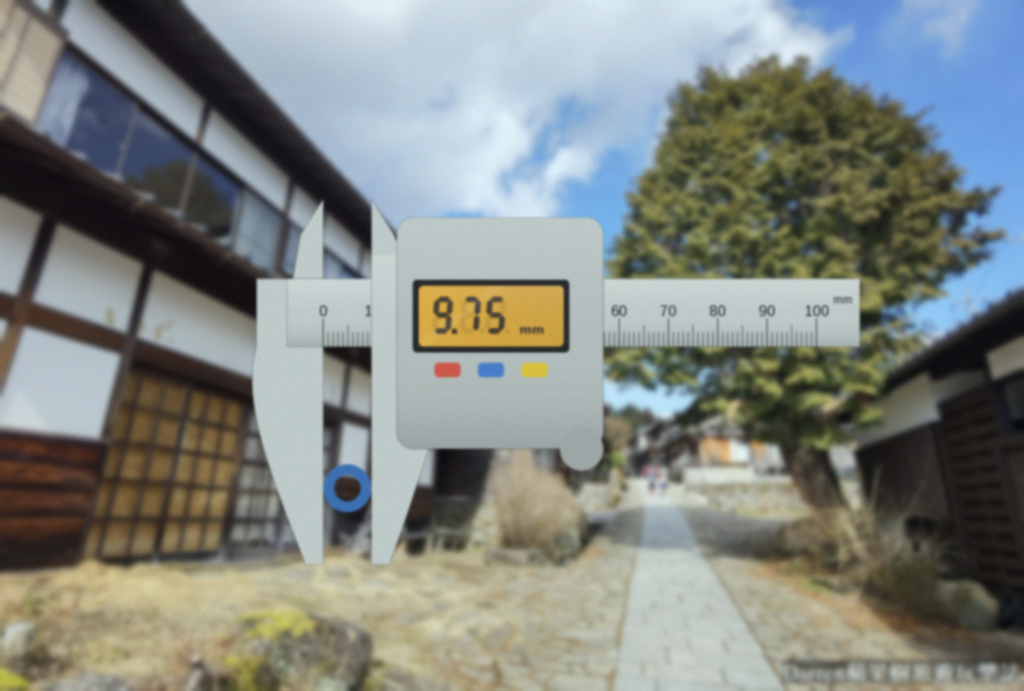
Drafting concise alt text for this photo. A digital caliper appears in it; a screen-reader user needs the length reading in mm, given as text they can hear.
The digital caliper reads 9.75 mm
